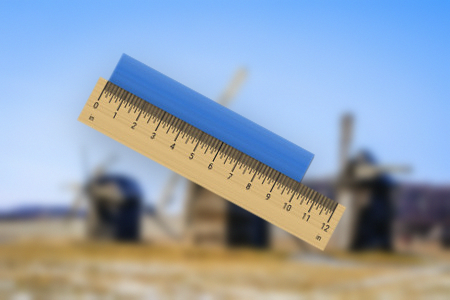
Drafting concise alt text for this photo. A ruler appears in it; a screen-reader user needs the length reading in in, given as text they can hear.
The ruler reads 10 in
